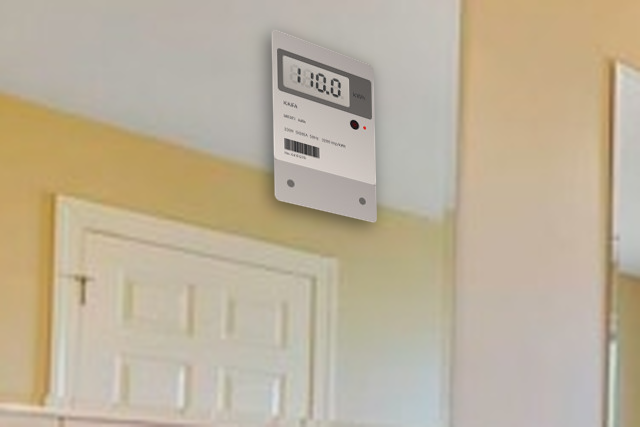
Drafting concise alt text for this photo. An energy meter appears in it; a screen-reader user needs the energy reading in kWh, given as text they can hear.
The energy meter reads 110.0 kWh
